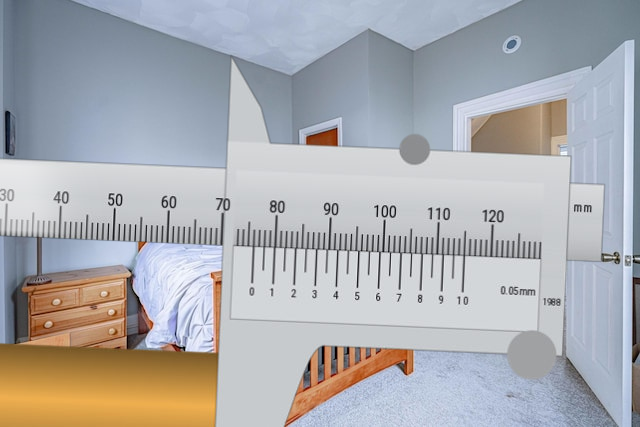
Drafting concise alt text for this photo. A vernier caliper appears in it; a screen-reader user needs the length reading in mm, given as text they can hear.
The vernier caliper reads 76.0 mm
